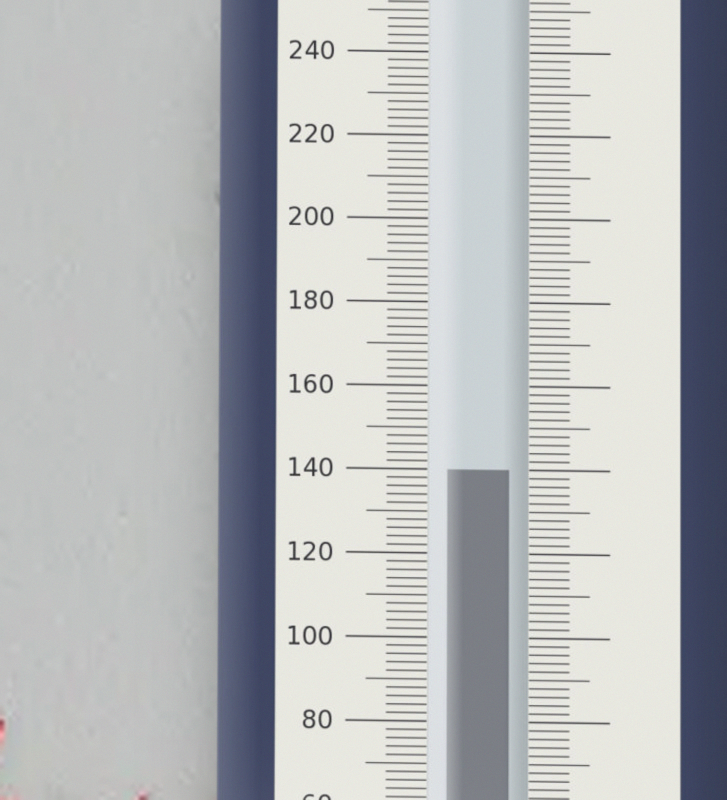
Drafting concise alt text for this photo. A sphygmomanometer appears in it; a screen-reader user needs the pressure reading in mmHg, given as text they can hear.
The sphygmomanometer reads 140 mmHg
